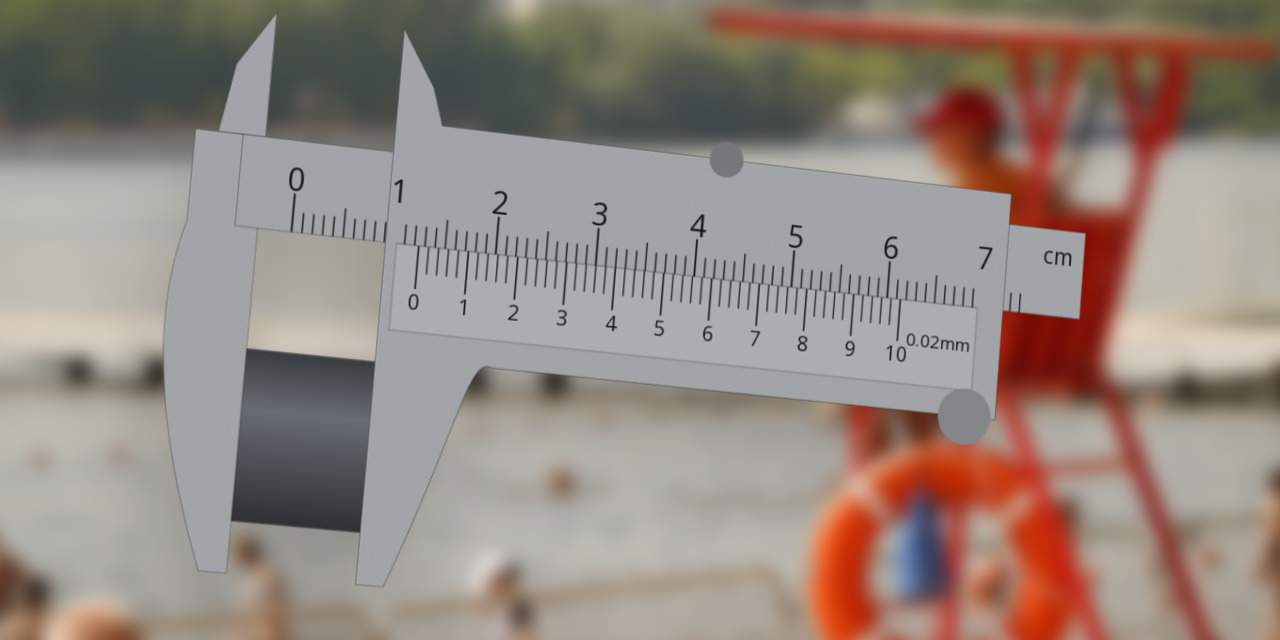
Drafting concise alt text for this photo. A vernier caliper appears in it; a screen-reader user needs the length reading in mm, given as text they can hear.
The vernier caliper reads 12.4 mm
